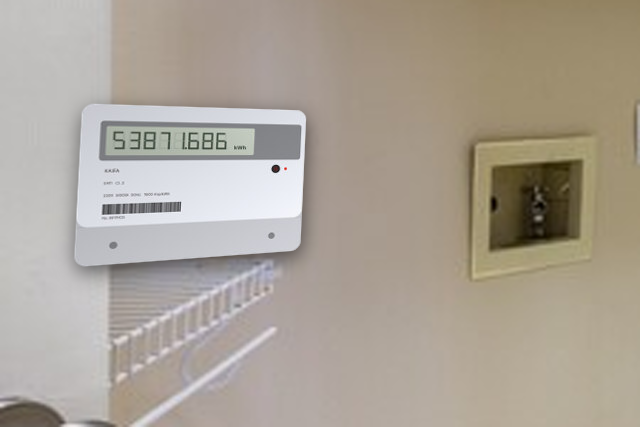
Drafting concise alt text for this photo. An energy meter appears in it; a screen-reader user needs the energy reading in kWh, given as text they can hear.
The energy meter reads 53871.686 kWh
